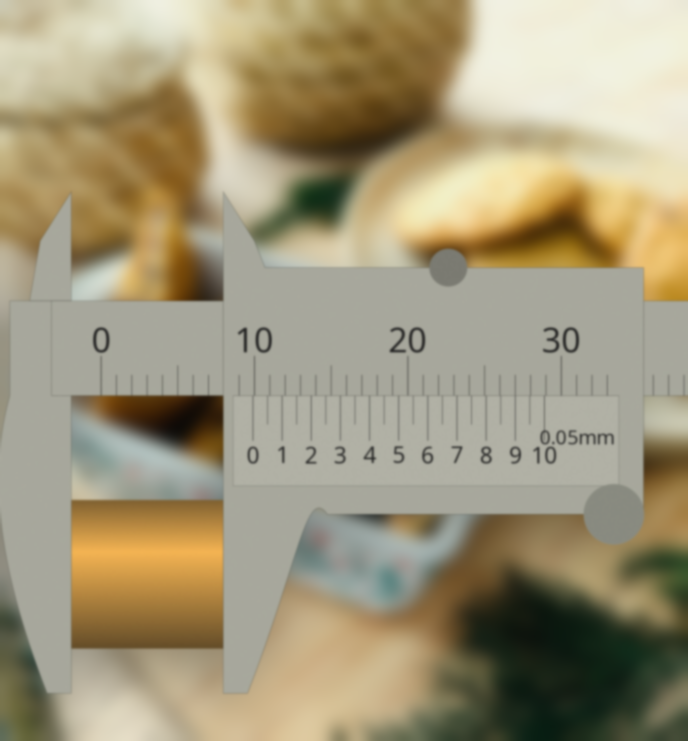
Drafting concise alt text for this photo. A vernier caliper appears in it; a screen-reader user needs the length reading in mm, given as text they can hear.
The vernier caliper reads 9.9 mm
